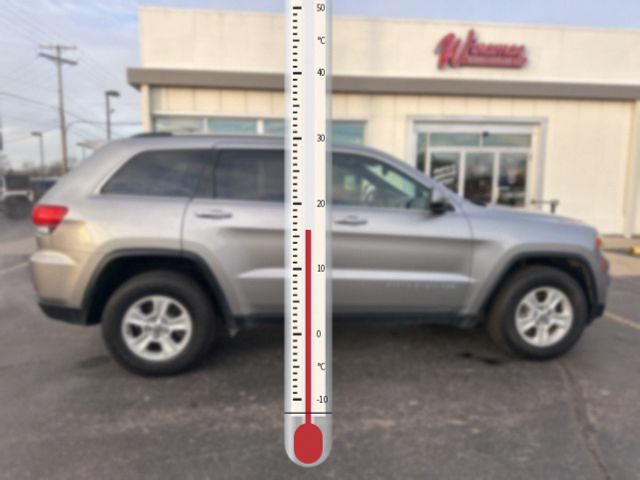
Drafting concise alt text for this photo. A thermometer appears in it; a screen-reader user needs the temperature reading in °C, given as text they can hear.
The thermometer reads 16 °C
